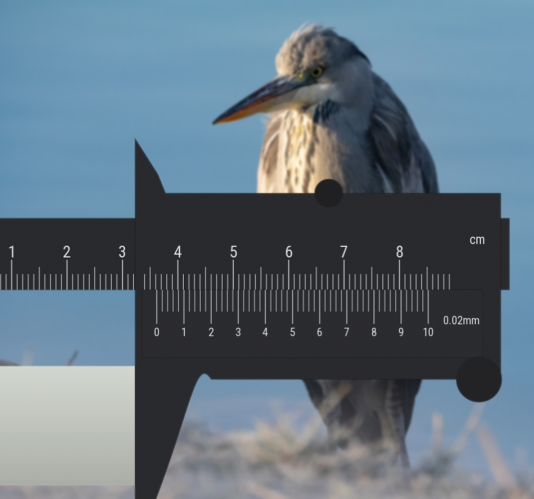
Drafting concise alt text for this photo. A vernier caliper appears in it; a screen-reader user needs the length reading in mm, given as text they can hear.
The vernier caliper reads 36.2 mm
